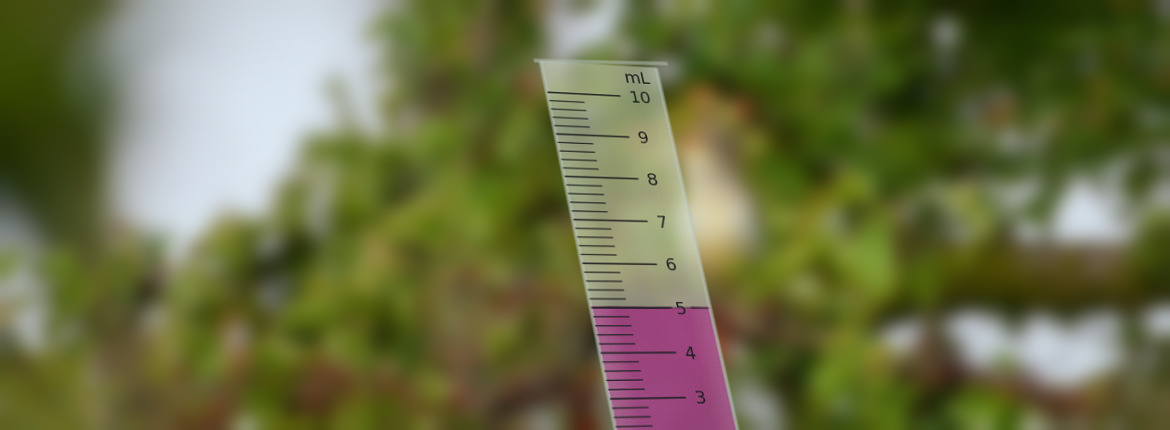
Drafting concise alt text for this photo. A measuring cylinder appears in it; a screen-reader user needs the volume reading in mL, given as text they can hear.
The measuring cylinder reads 5 mL
